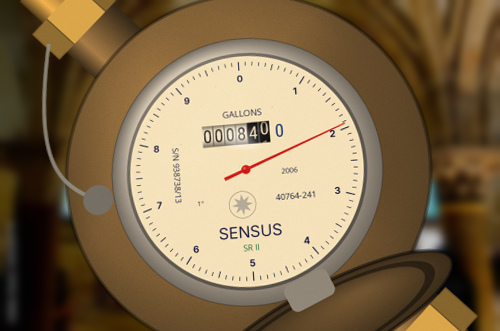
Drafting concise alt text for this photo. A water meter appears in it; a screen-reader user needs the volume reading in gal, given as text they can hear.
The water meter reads 8401.9 gal
